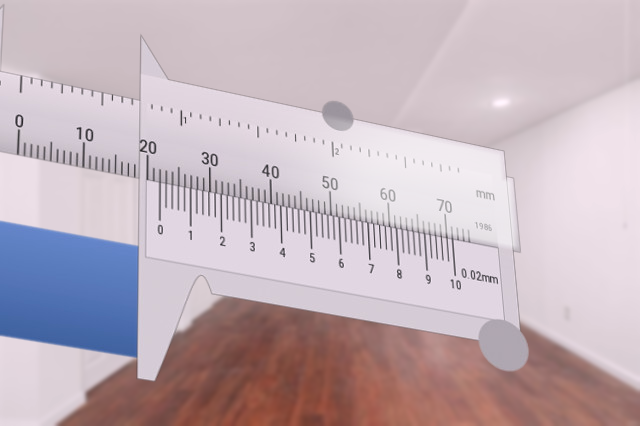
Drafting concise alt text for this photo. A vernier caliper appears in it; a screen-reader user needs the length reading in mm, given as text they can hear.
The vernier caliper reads 22.0 mm
